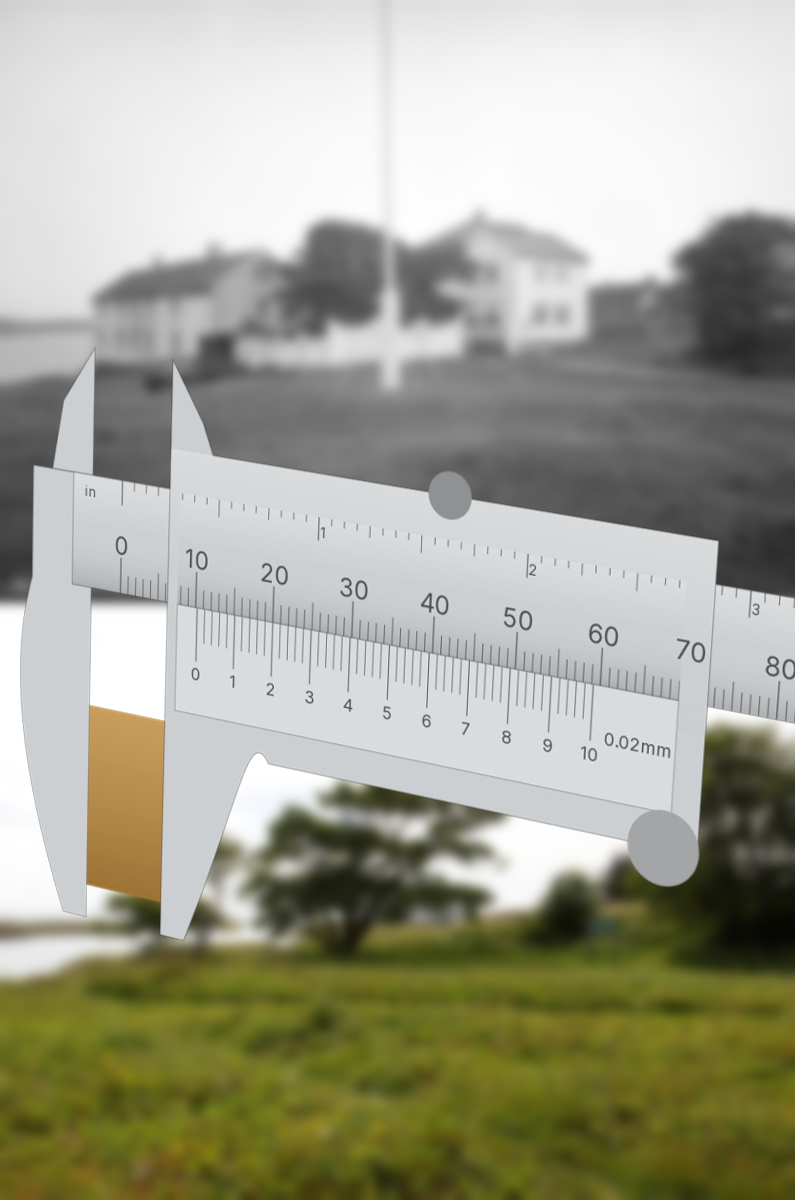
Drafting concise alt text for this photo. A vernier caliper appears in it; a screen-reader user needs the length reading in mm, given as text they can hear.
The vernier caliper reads 10.2 mm
